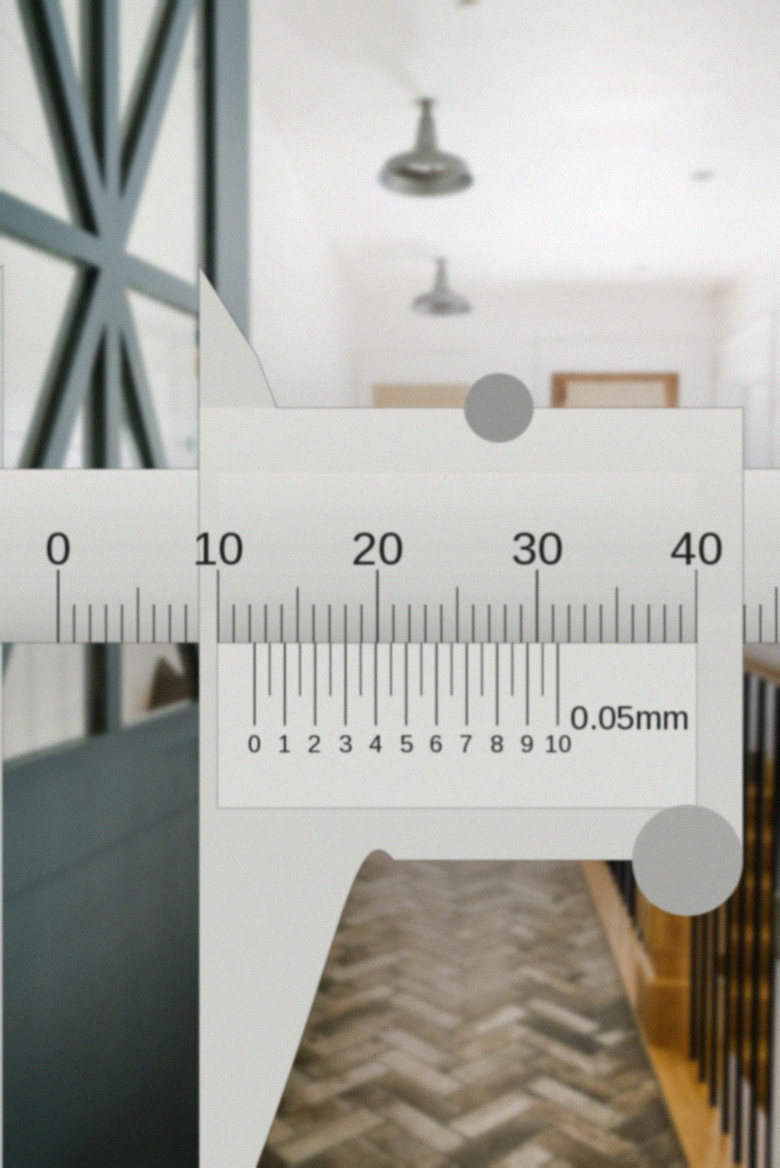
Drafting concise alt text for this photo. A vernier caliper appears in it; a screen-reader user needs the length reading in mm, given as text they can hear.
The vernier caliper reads 12.3 mm
